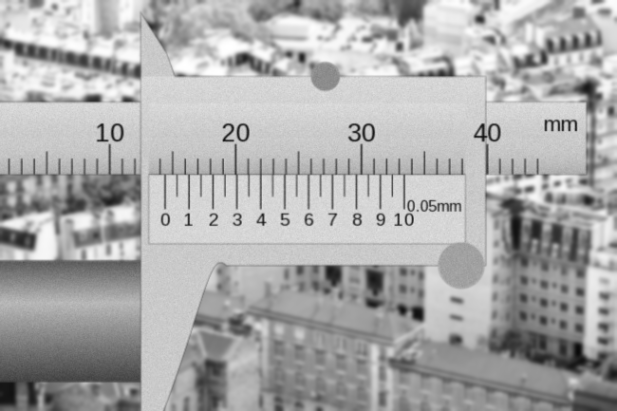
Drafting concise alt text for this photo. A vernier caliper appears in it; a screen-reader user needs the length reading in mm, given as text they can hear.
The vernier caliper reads 14.4 mm
